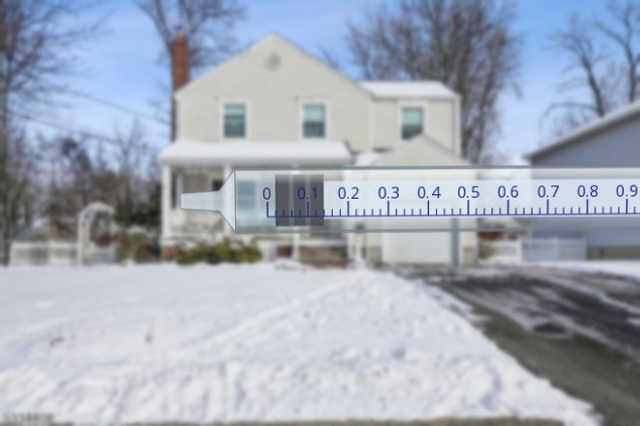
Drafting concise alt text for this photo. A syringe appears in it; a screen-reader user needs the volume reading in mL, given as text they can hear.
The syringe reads 0.02 mL
